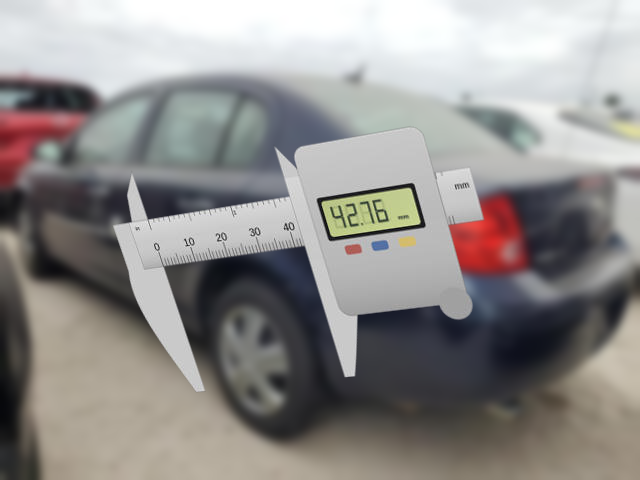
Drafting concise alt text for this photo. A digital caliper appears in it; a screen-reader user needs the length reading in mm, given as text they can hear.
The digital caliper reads 42.76 mm
